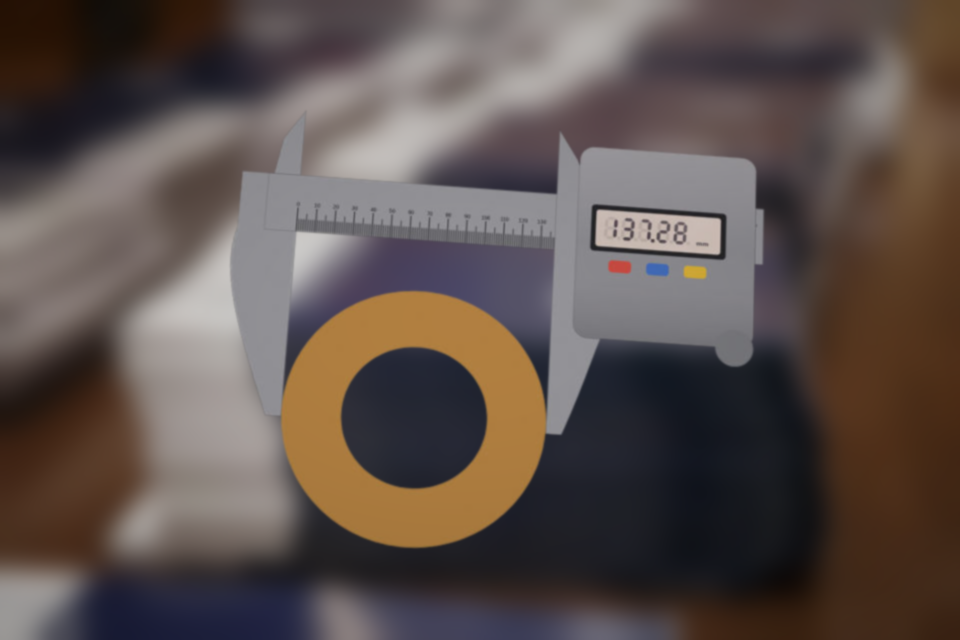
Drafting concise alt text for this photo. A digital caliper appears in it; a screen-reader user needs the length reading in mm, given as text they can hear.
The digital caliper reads 137.28 mm
